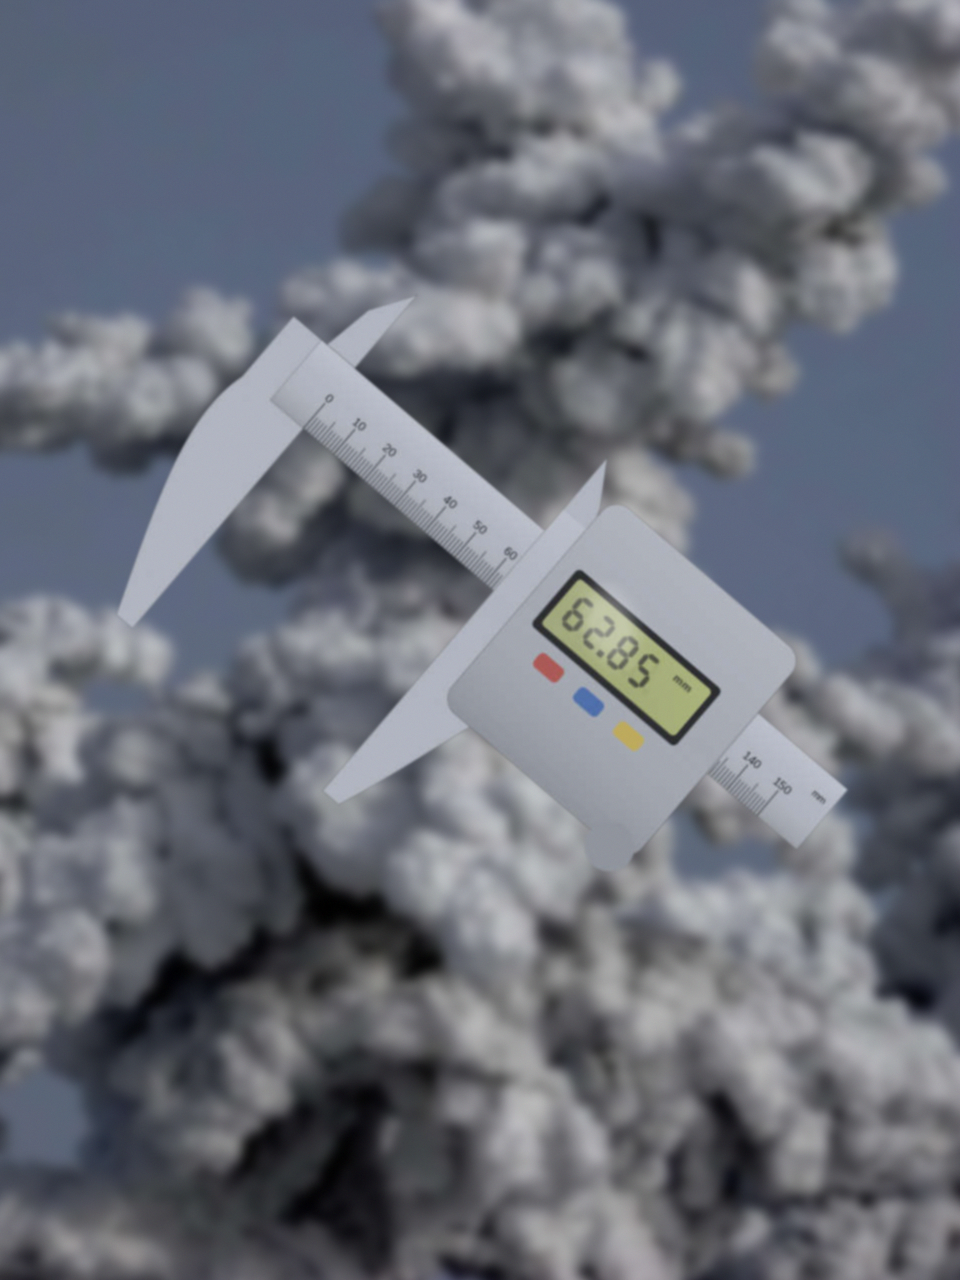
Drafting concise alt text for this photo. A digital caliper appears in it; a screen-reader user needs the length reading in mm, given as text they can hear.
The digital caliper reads 62.85 mm
